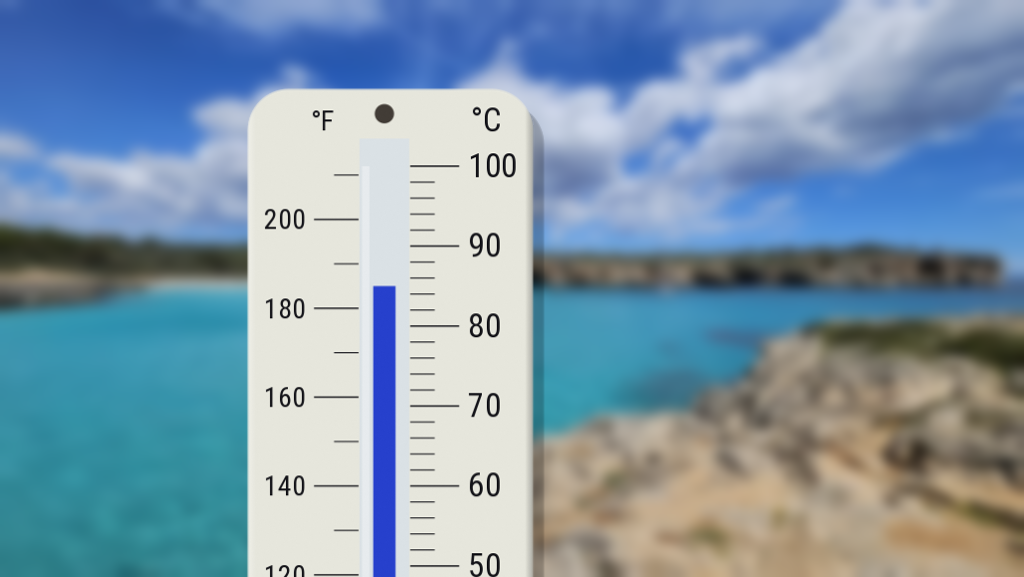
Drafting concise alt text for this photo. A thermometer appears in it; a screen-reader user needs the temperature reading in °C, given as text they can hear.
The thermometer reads 85 °C
